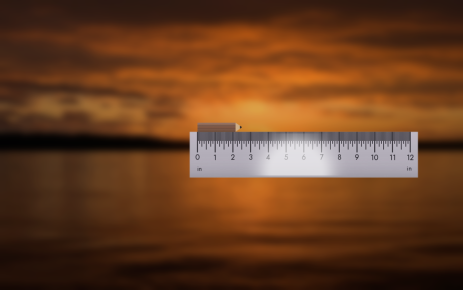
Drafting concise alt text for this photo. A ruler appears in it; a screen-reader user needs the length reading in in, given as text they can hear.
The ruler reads 2.5 in
